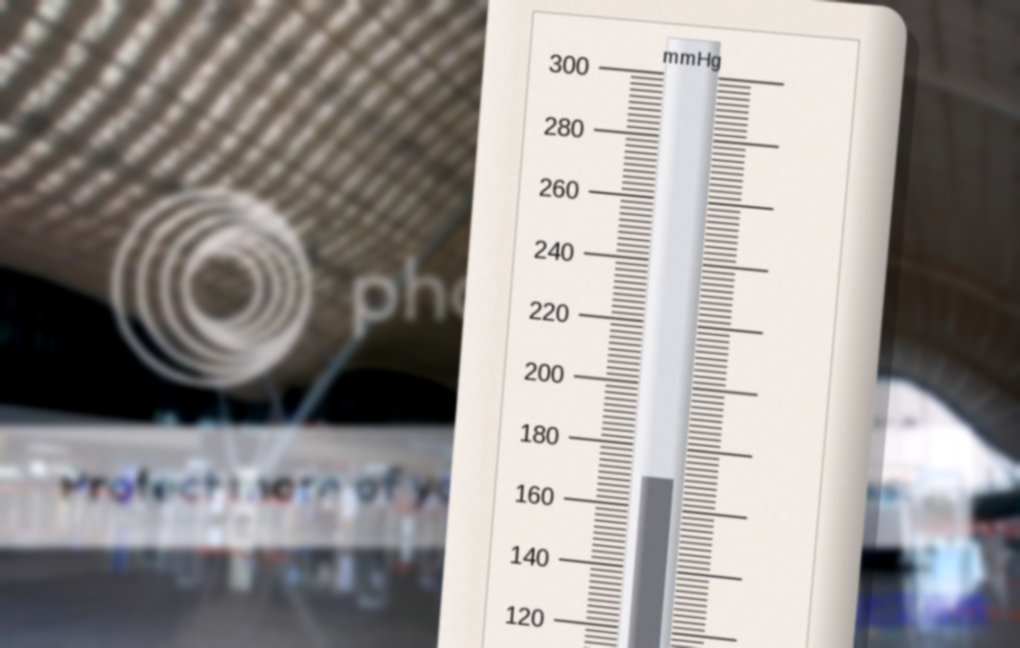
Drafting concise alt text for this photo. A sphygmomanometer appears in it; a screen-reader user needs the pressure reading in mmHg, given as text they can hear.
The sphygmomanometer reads 170 mmHg
